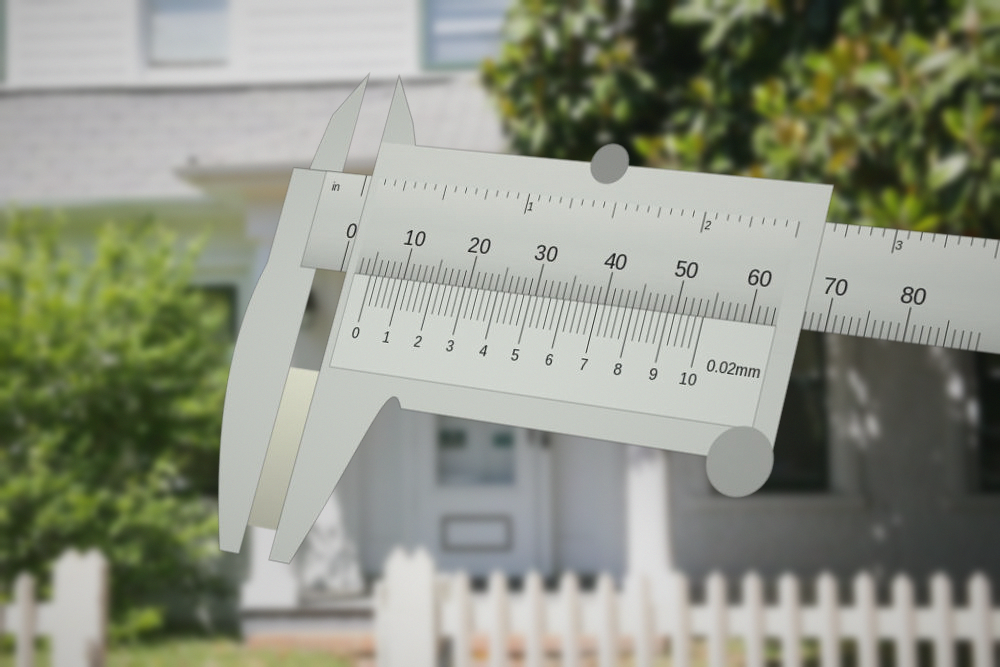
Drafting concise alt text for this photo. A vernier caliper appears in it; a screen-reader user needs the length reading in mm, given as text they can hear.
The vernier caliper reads 4.8 mm
